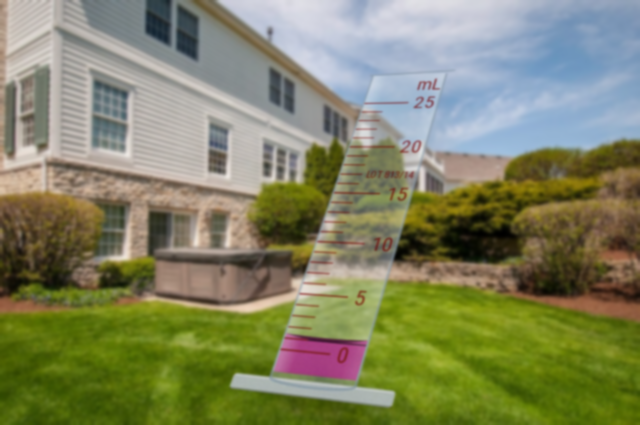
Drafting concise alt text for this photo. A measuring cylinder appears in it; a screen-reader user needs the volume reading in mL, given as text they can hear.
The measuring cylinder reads 1 mL
